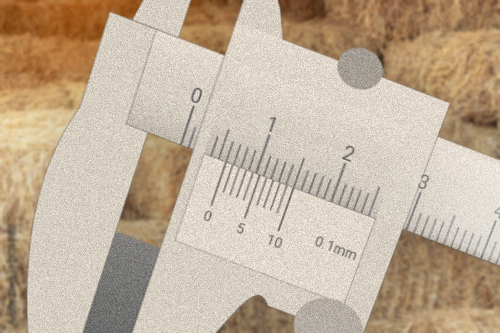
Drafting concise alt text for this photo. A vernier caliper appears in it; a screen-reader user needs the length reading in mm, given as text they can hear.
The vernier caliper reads 6.0 mm
